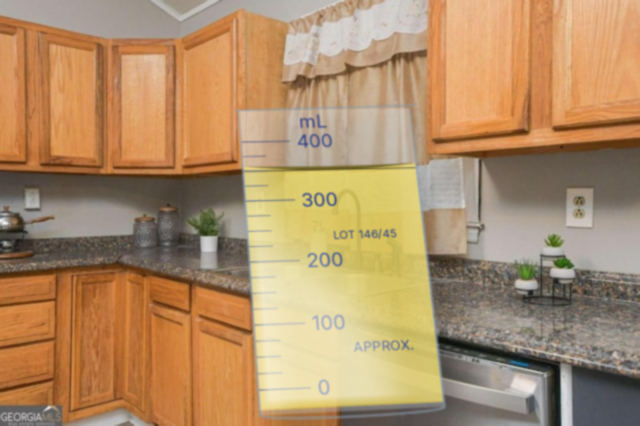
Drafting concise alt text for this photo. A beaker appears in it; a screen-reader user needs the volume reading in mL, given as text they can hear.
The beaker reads 350 mL
